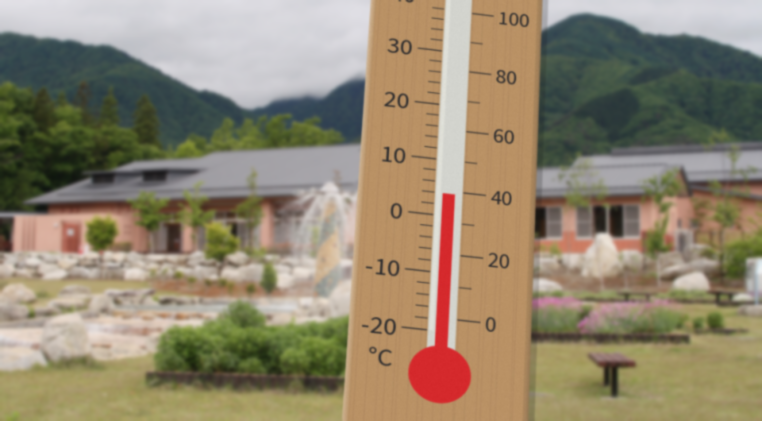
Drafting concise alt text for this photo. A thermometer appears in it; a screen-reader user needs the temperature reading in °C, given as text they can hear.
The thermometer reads 4 °C
